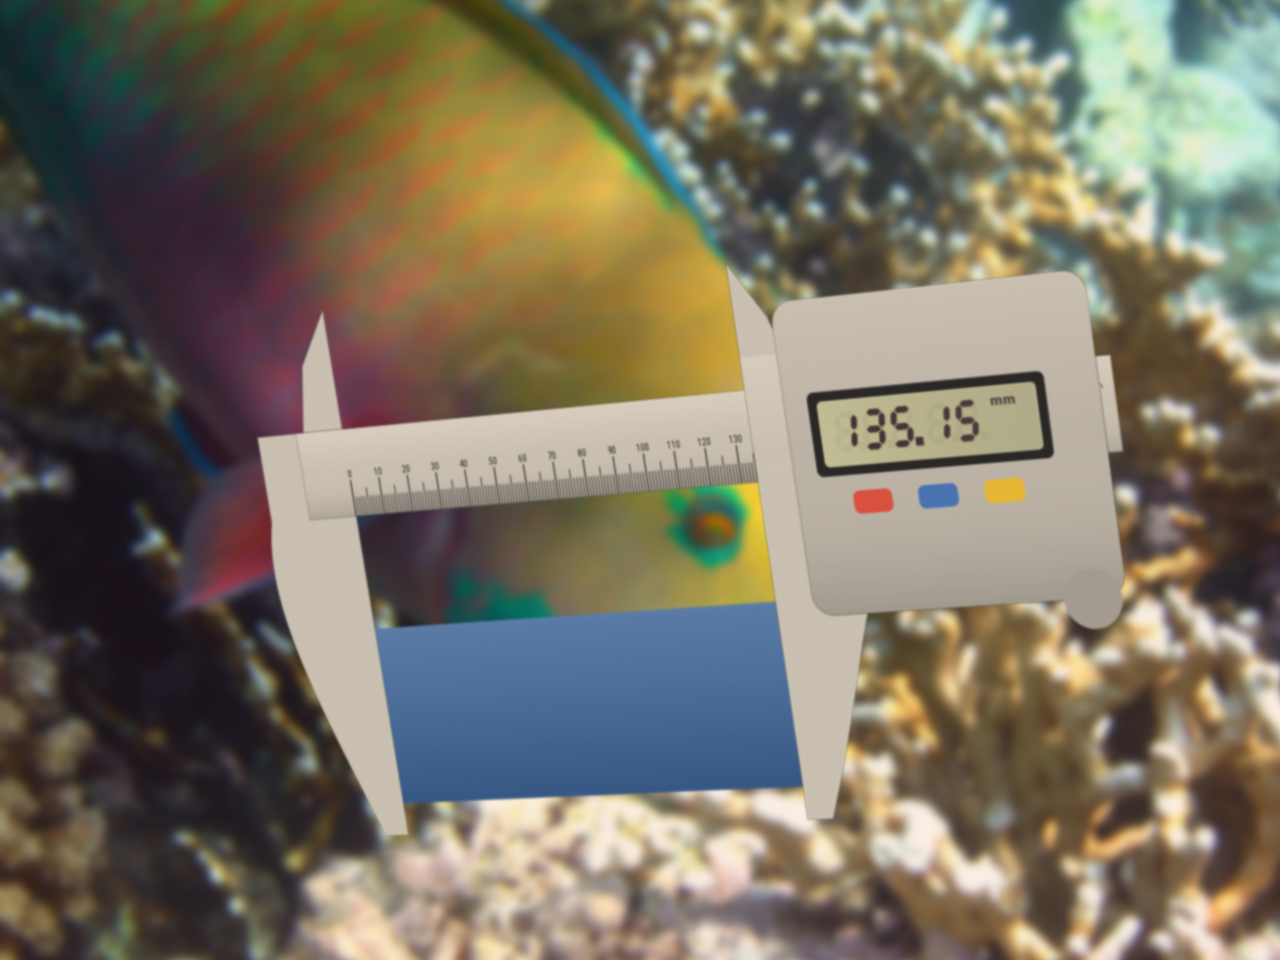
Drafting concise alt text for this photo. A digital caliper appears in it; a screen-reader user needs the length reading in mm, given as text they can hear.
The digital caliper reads 135.15 mm
